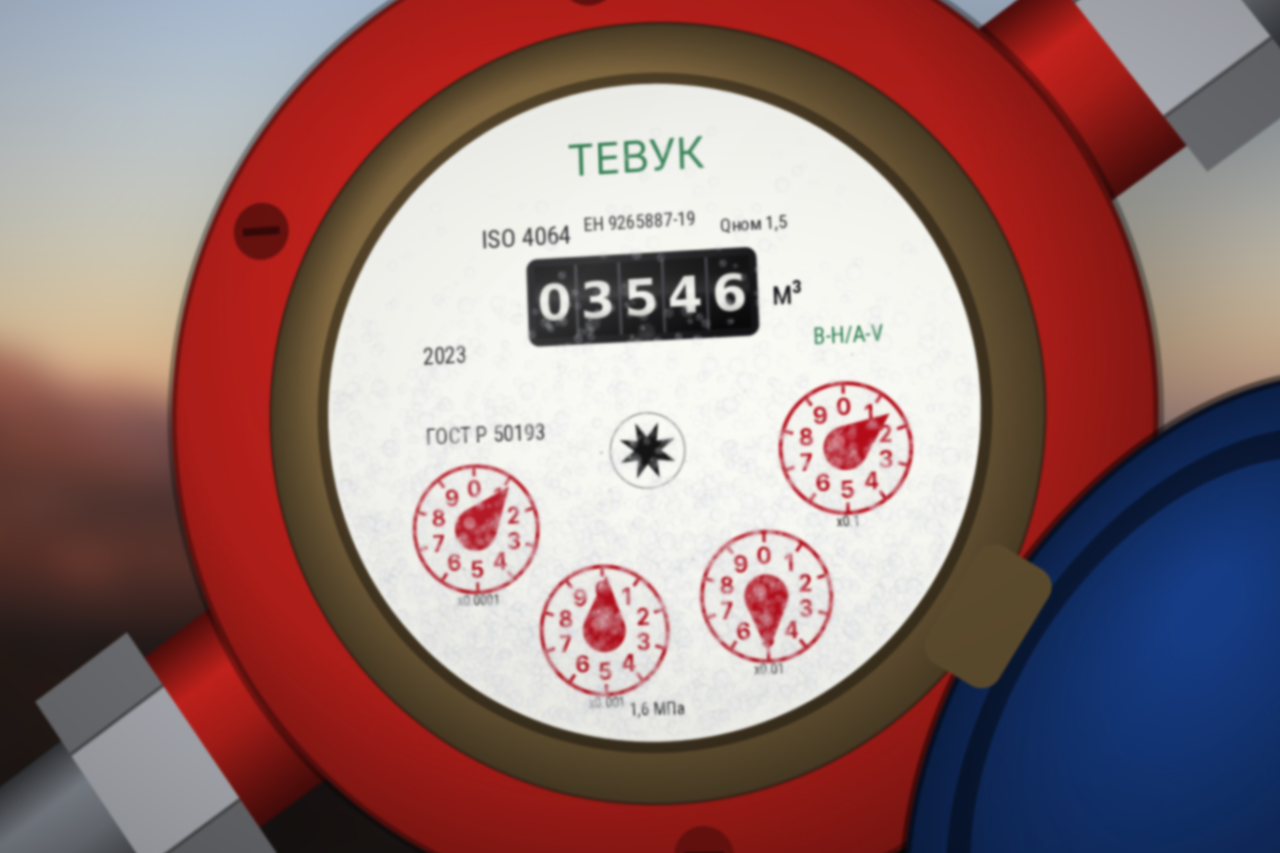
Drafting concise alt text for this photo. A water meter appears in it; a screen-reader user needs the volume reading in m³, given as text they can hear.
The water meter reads 3546.1501 m³
